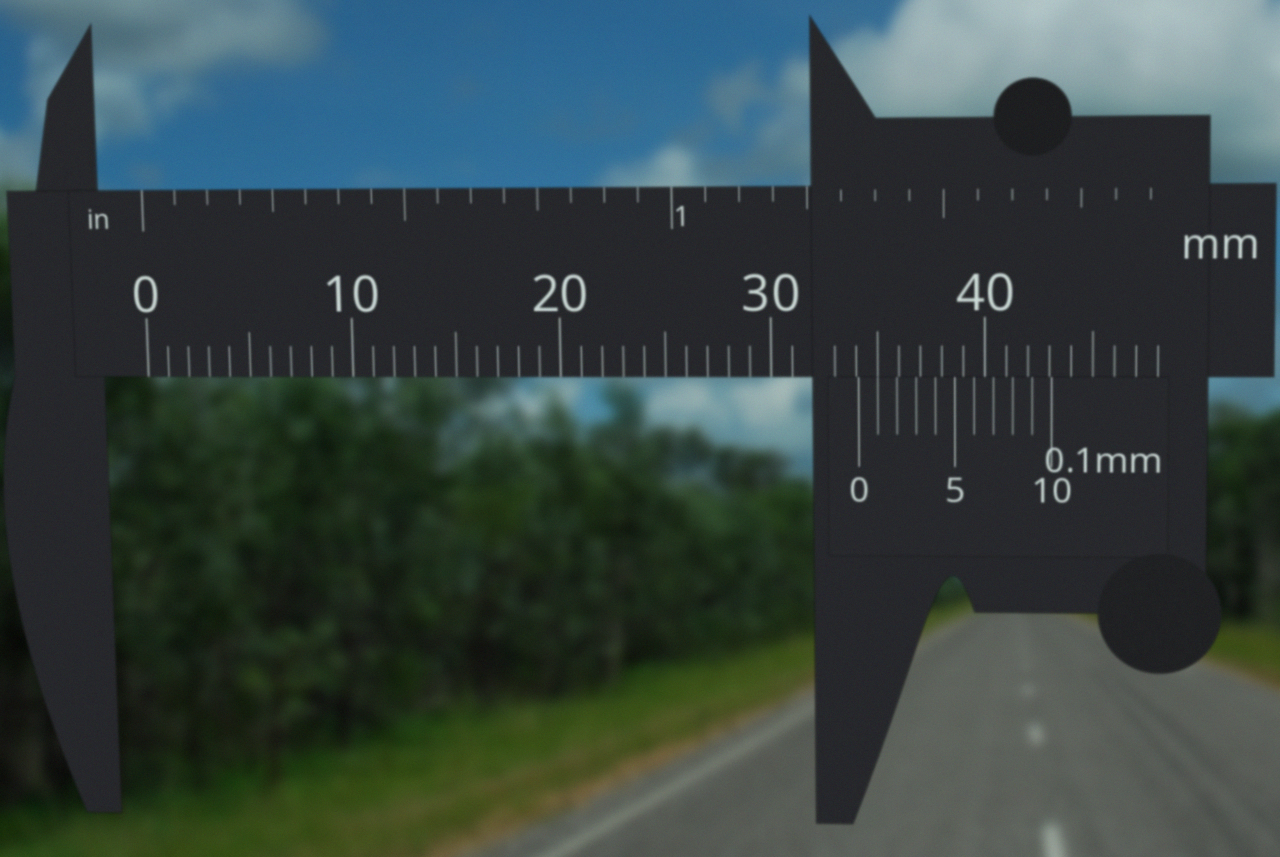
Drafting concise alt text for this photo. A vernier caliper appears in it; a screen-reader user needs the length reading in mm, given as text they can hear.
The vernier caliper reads 34.1 mm
